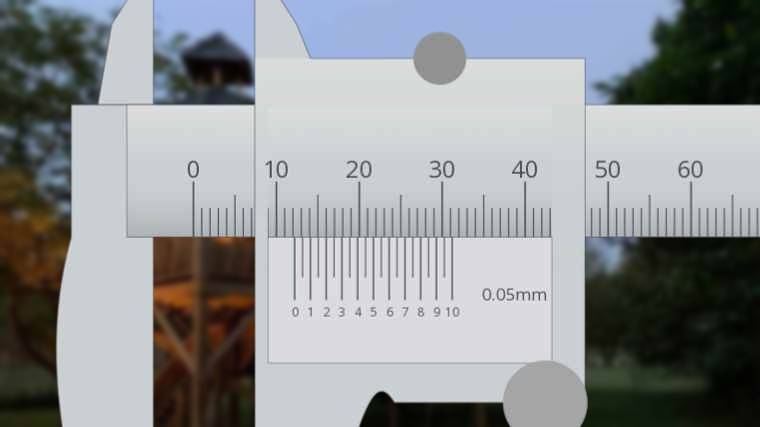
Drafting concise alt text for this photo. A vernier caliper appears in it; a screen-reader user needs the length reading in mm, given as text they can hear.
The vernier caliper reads 12.2 mm
